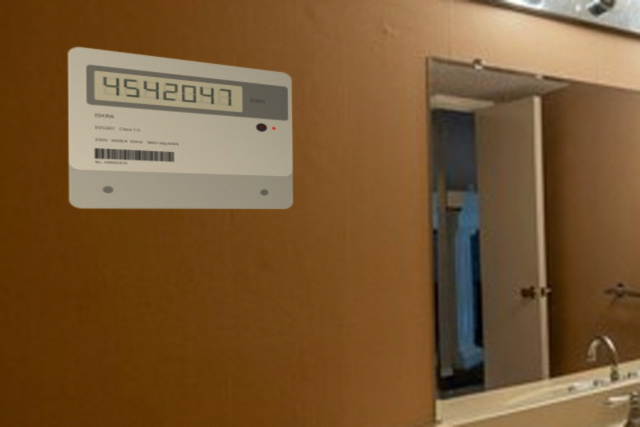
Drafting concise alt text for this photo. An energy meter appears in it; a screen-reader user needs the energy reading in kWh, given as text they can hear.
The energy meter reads 4542047 kWh
